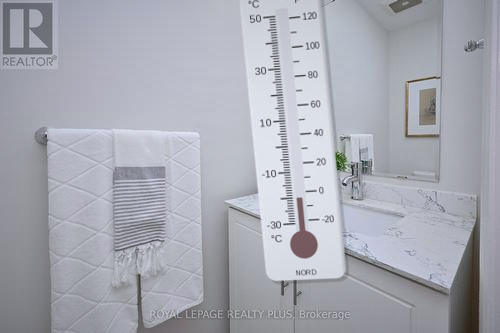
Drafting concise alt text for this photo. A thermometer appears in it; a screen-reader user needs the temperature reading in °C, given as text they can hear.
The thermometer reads -20 °C
